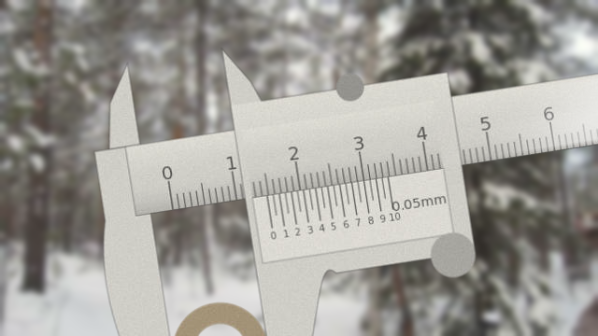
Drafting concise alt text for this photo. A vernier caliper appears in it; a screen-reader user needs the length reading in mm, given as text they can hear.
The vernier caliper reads 14.8 mm
